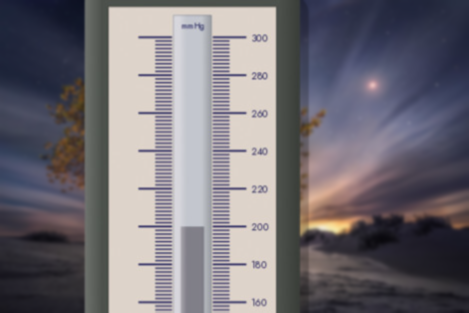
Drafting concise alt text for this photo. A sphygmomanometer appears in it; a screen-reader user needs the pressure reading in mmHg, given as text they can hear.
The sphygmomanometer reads 200 mmHg
